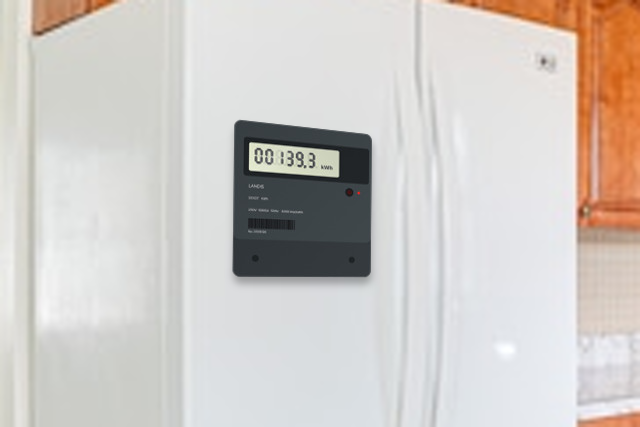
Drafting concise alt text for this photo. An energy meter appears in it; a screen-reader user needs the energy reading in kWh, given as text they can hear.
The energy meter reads 139.3 kWh
